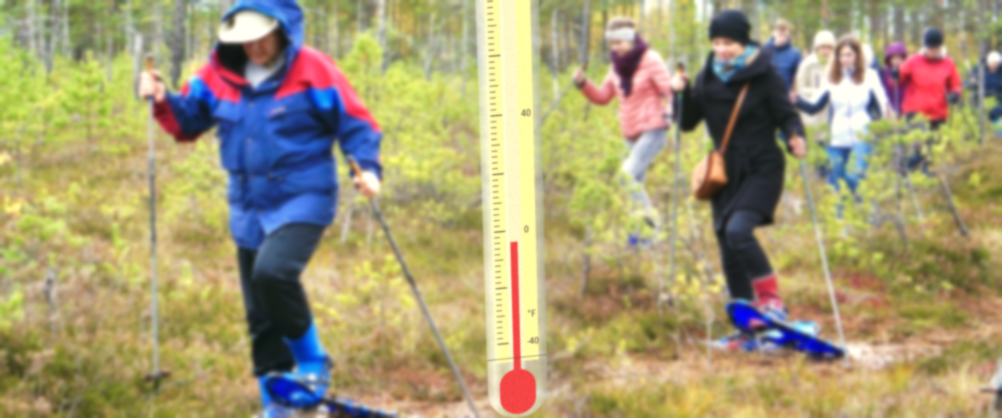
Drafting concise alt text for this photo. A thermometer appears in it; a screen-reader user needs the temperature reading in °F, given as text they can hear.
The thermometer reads -4 °F
